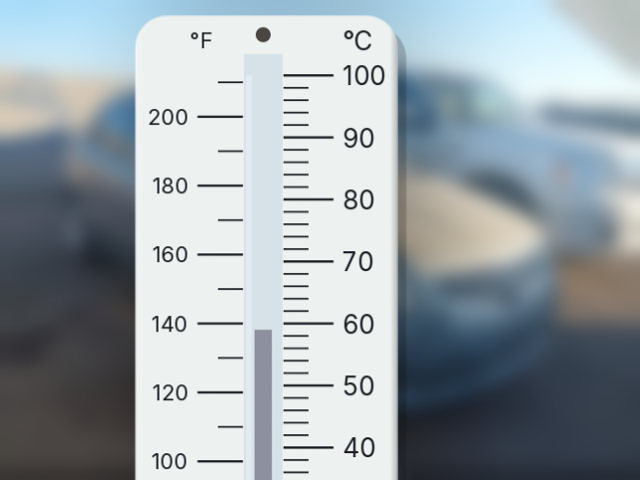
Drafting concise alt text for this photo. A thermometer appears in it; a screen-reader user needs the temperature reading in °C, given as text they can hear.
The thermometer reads 59 °C
